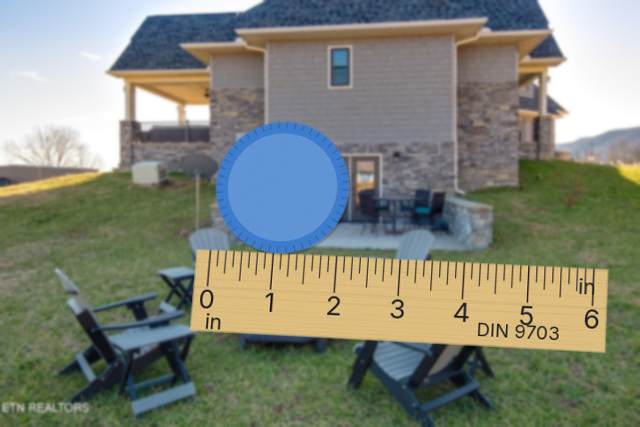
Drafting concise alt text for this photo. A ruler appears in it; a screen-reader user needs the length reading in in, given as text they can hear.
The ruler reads 2.125 in
